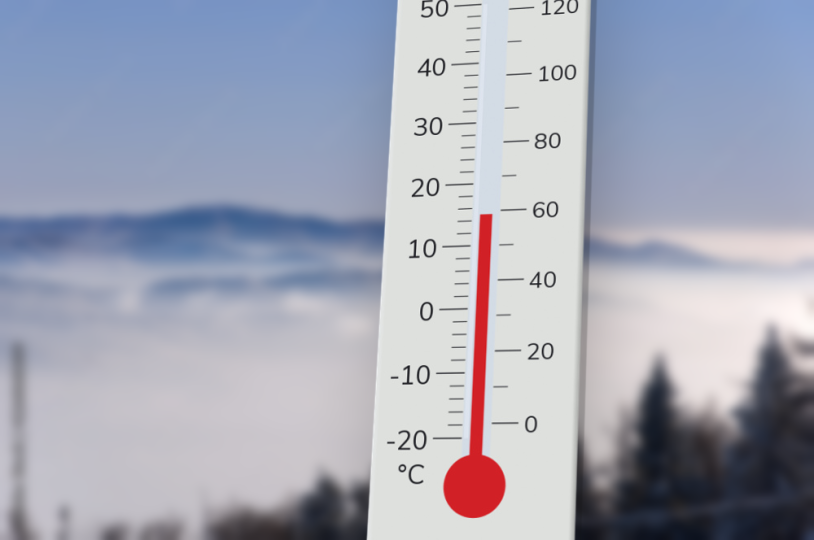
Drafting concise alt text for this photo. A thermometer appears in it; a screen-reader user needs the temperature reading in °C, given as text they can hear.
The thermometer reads 15 °C
